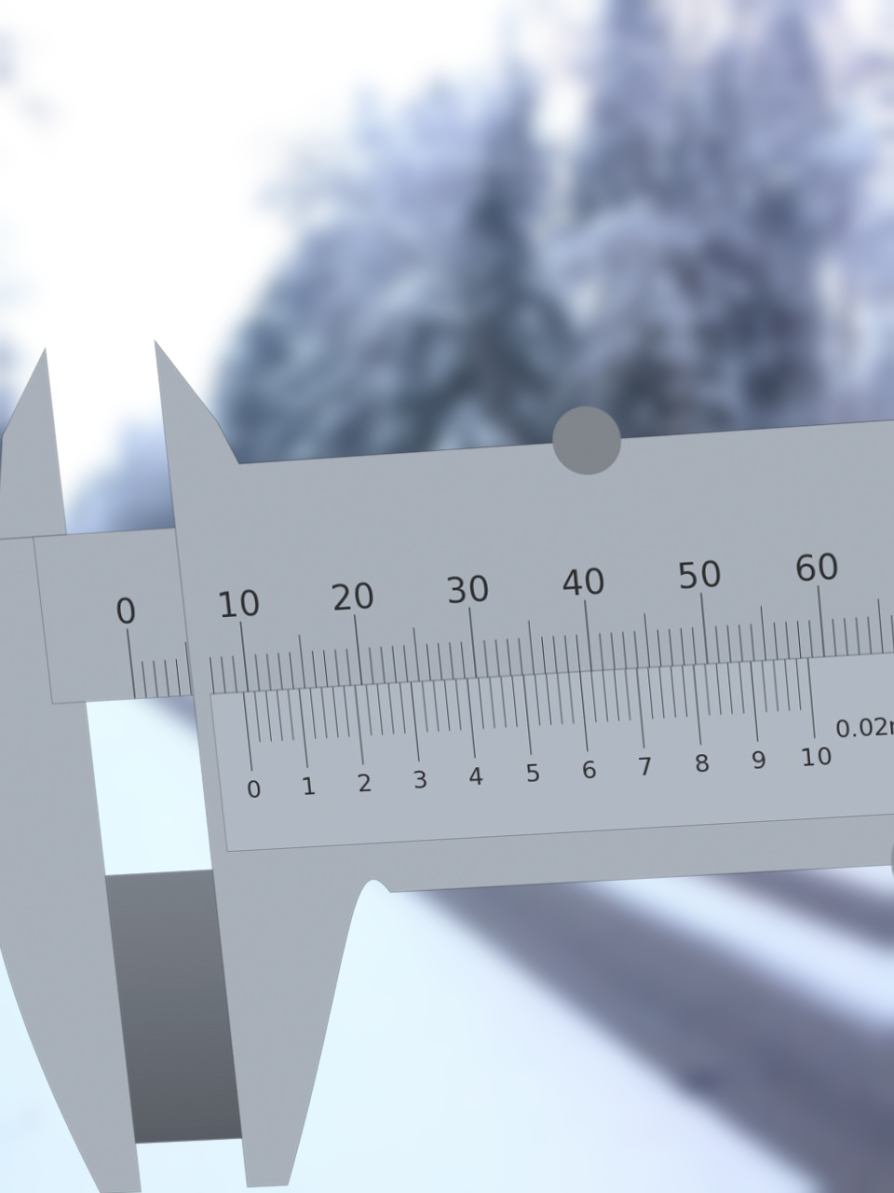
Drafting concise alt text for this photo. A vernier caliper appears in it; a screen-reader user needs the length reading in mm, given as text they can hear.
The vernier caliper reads 9.6 mm
